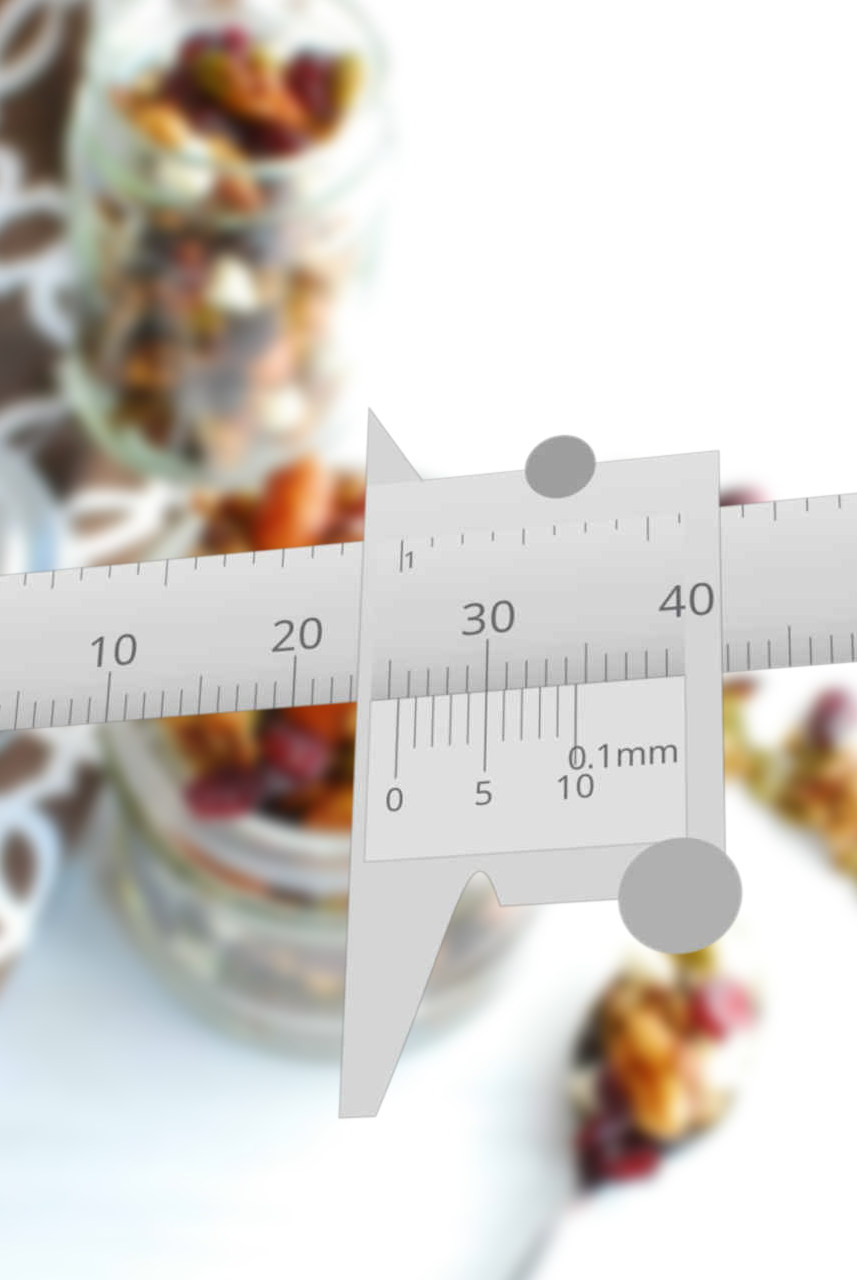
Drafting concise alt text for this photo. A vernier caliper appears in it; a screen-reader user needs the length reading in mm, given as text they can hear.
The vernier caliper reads 25.5 mm
